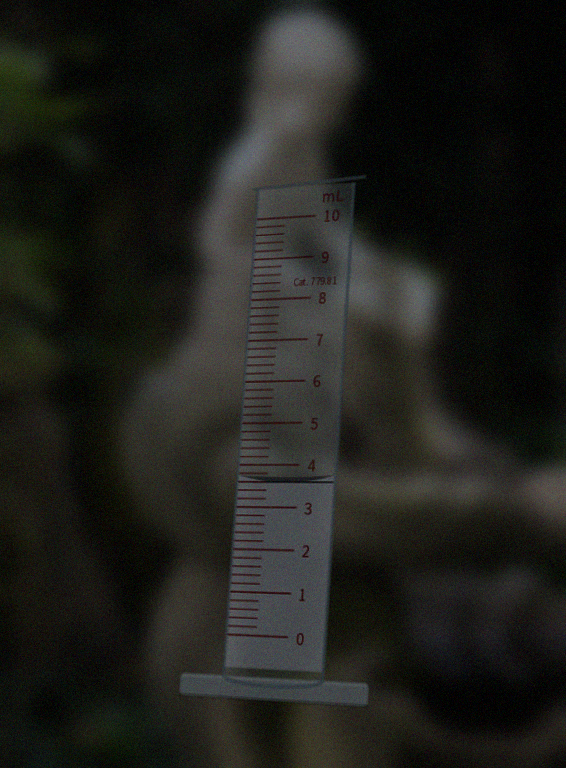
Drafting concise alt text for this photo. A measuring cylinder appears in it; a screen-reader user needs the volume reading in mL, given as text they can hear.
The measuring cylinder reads 3.6 mL
